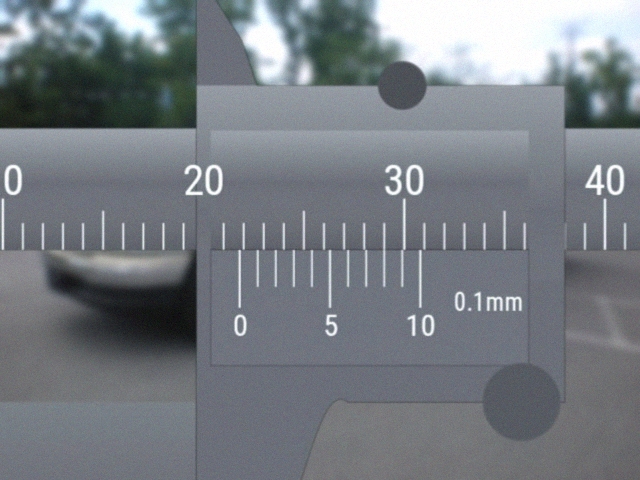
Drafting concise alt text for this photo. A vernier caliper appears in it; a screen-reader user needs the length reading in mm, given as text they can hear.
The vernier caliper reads 21.8 mm
